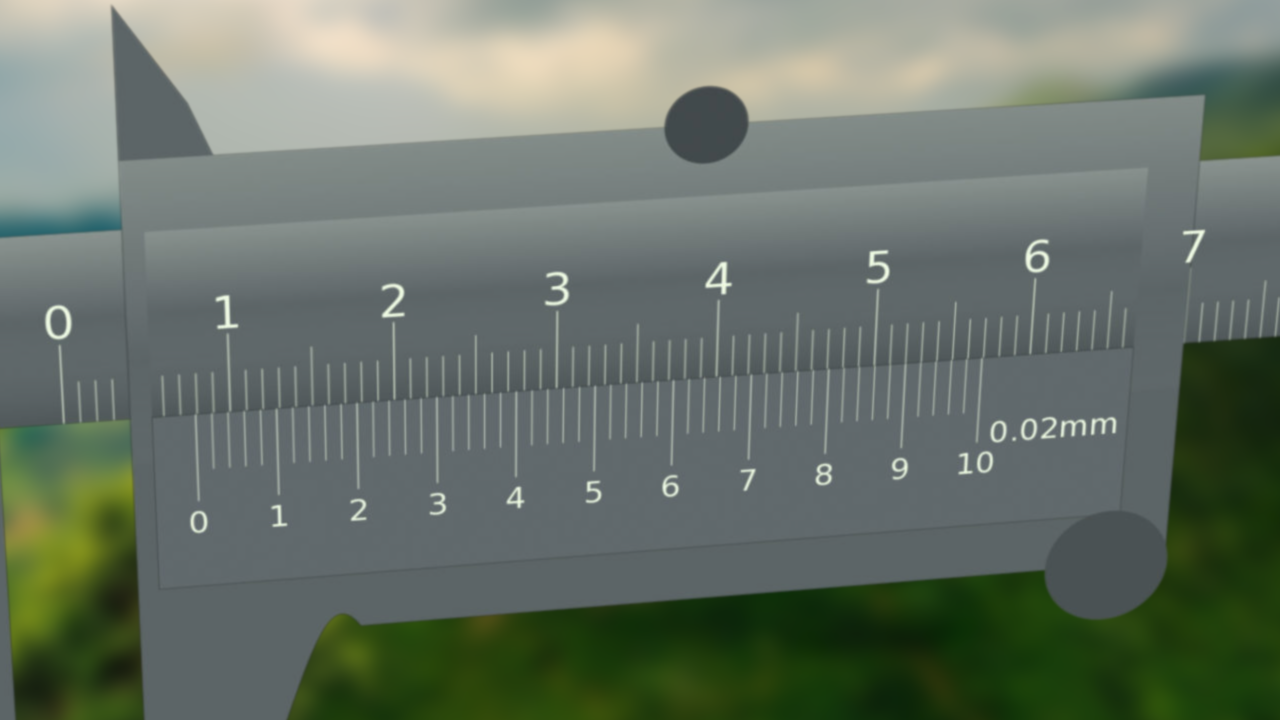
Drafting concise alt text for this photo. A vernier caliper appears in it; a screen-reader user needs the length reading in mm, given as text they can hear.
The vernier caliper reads 7.9 mm
